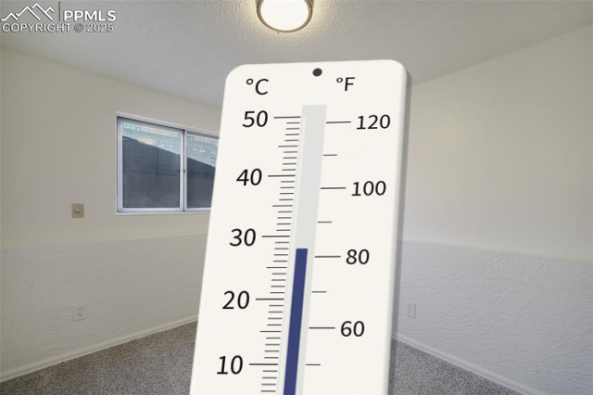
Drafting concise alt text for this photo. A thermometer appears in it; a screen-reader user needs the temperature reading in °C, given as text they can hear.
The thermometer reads 28 °C
